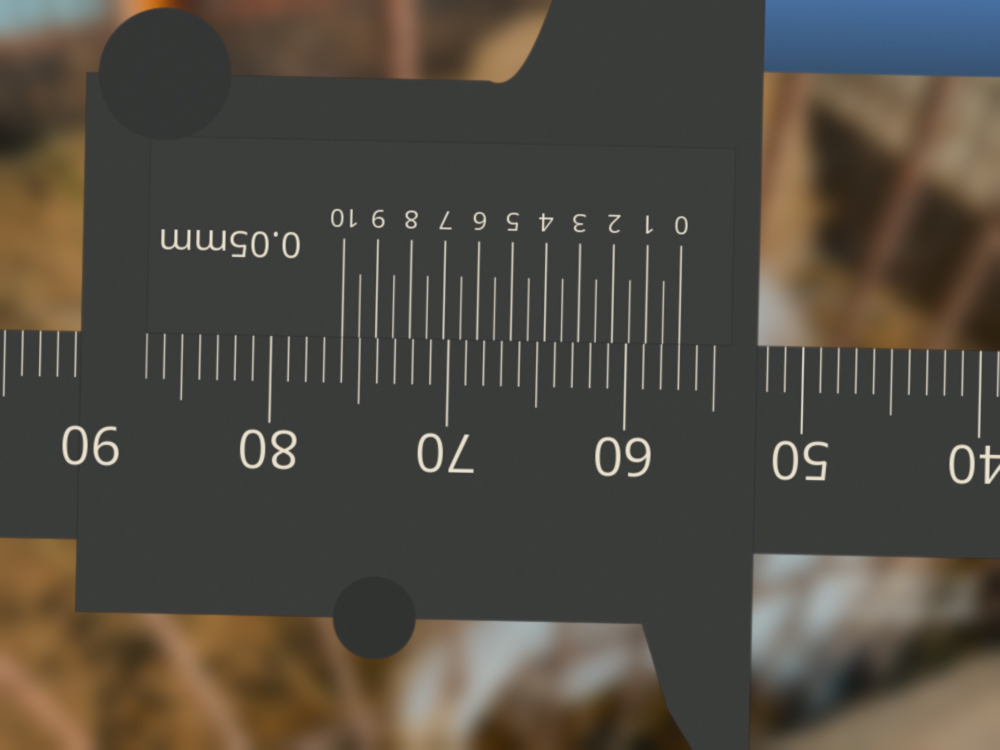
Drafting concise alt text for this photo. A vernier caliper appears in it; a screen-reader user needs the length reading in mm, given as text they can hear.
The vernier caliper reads 57.0 mm
